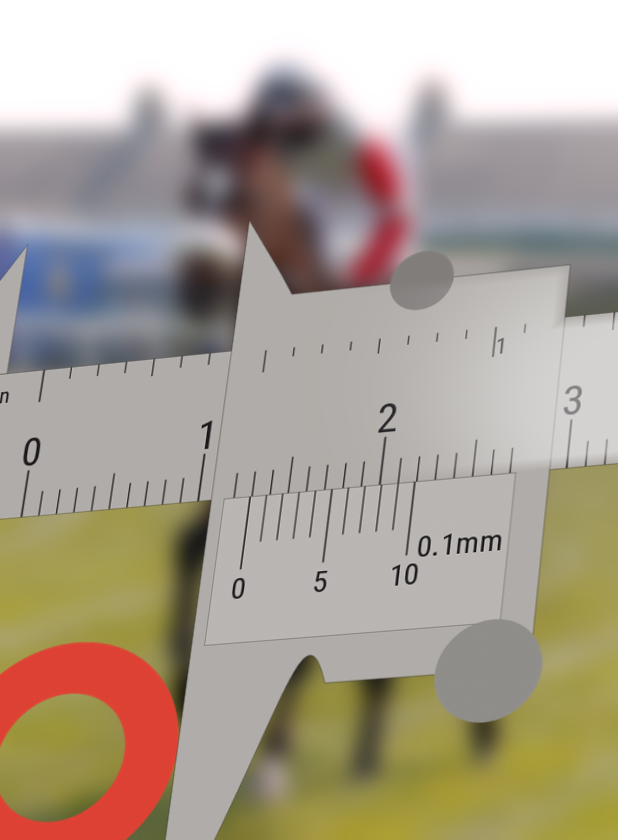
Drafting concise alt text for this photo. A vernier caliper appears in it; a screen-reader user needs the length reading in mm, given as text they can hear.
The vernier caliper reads 12.9 mm
